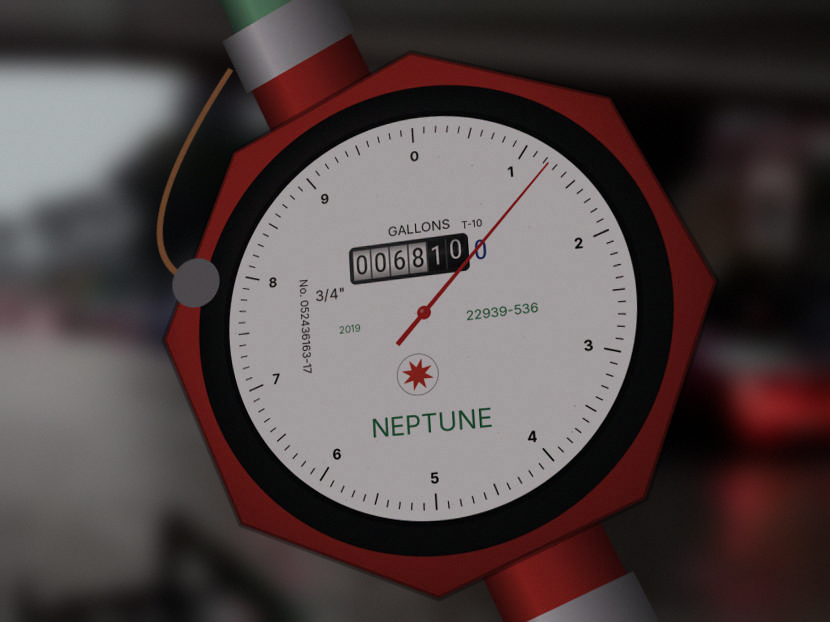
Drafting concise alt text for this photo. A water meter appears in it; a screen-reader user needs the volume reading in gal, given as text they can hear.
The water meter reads 68101.2 gal
